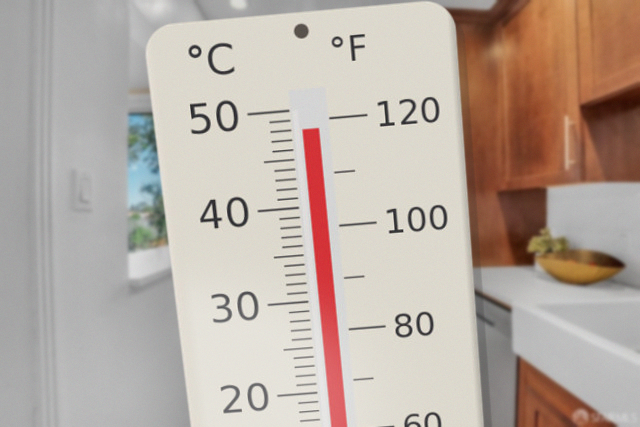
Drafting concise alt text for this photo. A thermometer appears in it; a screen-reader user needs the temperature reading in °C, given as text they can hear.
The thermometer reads 48 °C
